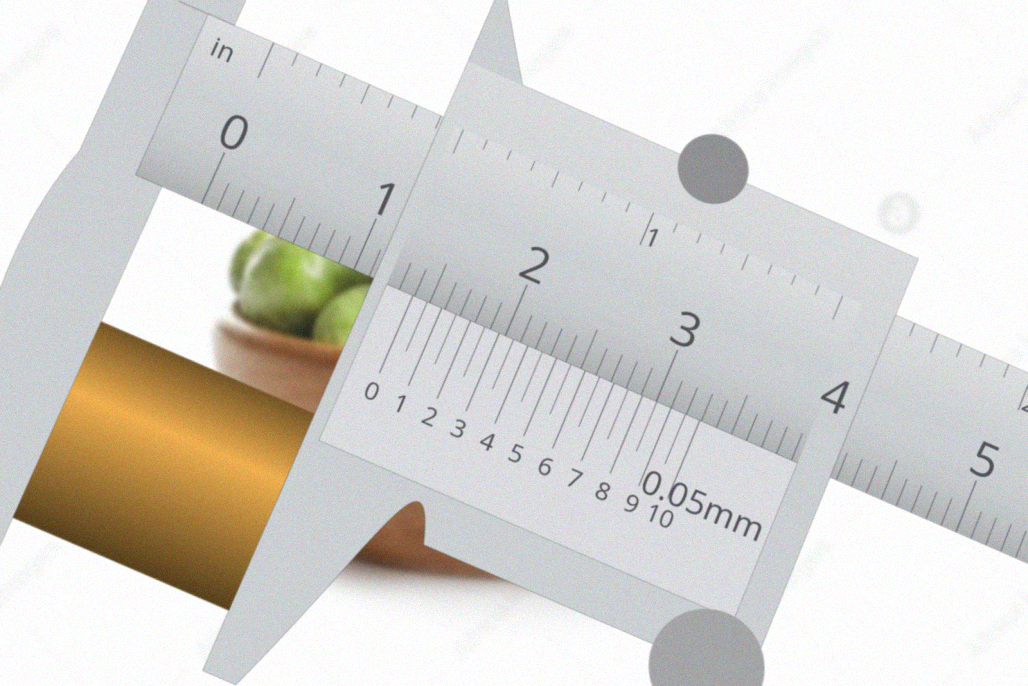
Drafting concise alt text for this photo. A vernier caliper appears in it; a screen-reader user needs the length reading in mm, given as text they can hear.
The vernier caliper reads 13.9 mm
